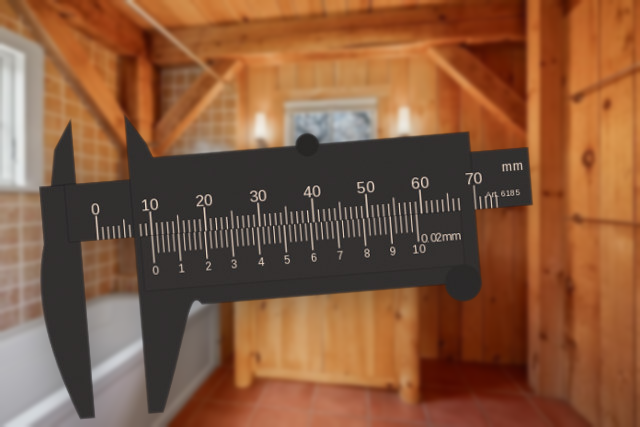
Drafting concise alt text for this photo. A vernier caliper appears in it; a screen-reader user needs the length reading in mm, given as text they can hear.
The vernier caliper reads 10.0 mm
